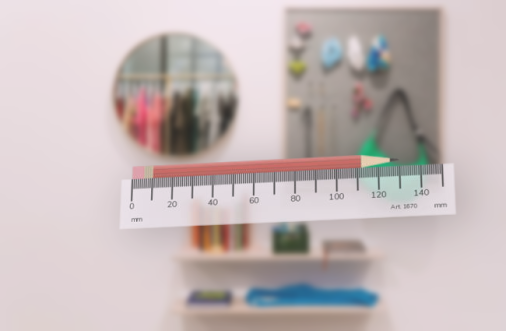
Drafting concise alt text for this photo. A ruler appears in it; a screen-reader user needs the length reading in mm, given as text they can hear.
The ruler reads 130 mm
